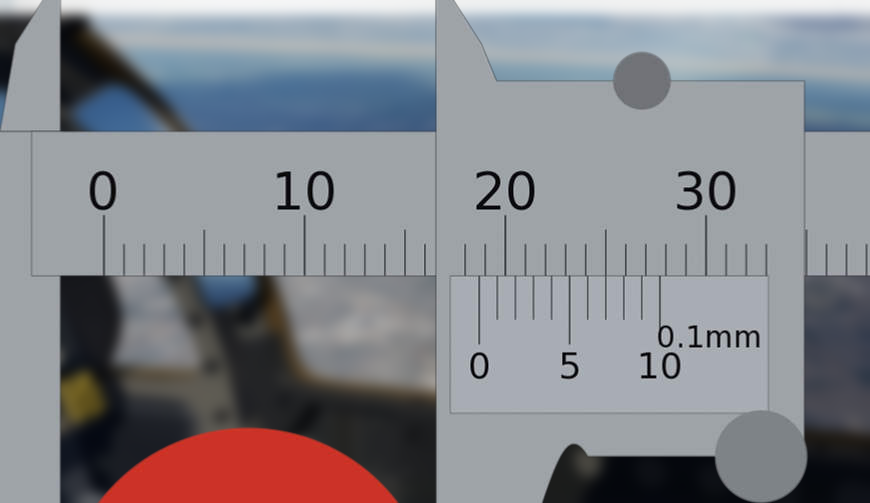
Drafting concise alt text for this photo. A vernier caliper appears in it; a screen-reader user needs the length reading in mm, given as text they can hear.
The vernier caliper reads 18.7 mm
